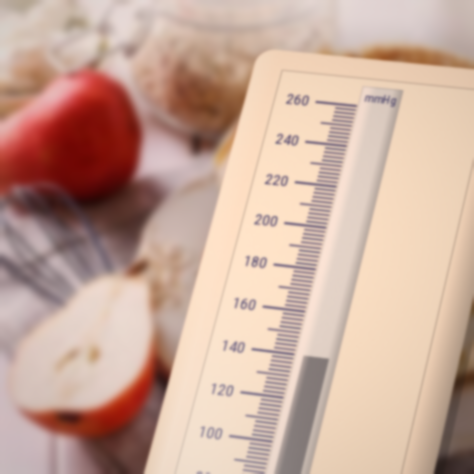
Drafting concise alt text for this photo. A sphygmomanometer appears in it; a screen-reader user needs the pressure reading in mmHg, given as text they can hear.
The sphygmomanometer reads 140 mmHg
